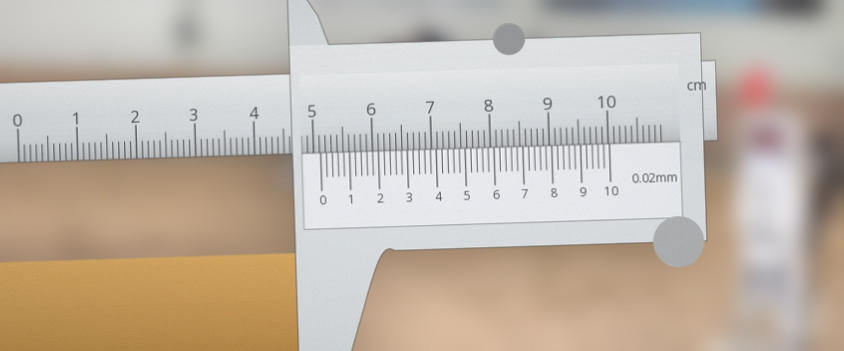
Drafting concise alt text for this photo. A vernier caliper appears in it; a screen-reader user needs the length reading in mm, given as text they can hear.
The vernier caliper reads 51.2 mm
